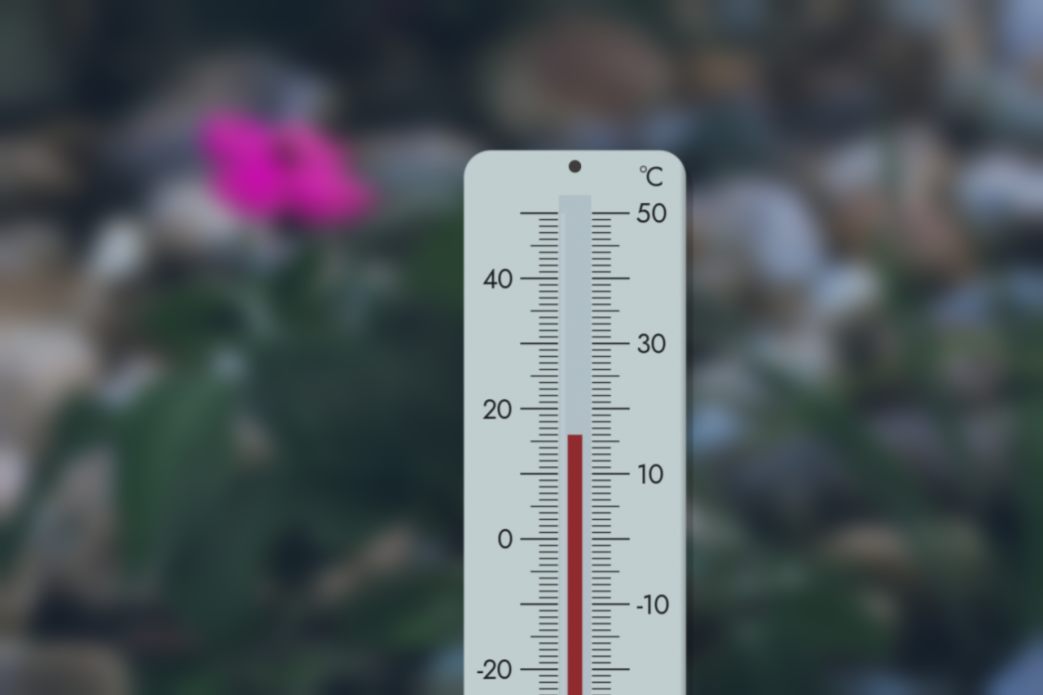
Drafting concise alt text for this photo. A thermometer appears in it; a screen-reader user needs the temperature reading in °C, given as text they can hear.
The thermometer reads 16 °C
